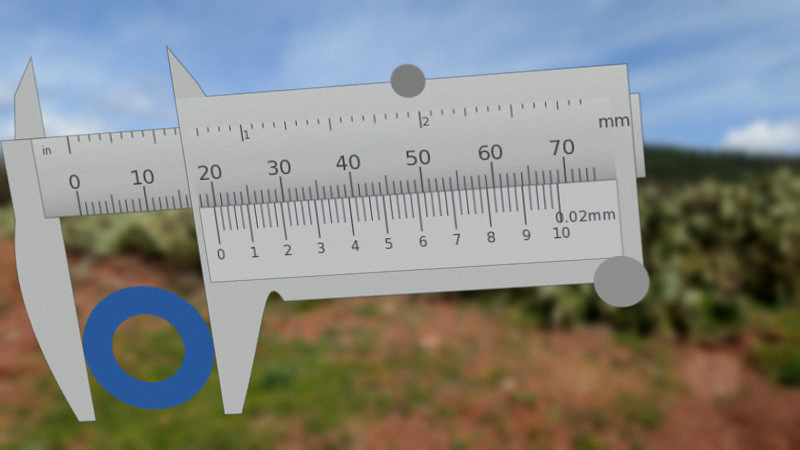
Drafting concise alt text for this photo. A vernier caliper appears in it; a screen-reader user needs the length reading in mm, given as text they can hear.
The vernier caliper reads 19.8 mm
